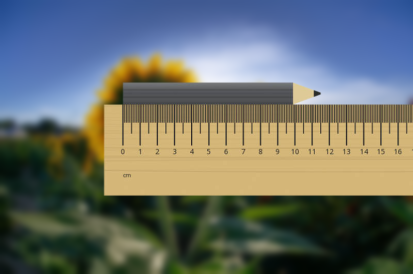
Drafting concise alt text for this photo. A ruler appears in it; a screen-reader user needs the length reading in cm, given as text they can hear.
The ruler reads 11.5 cm
